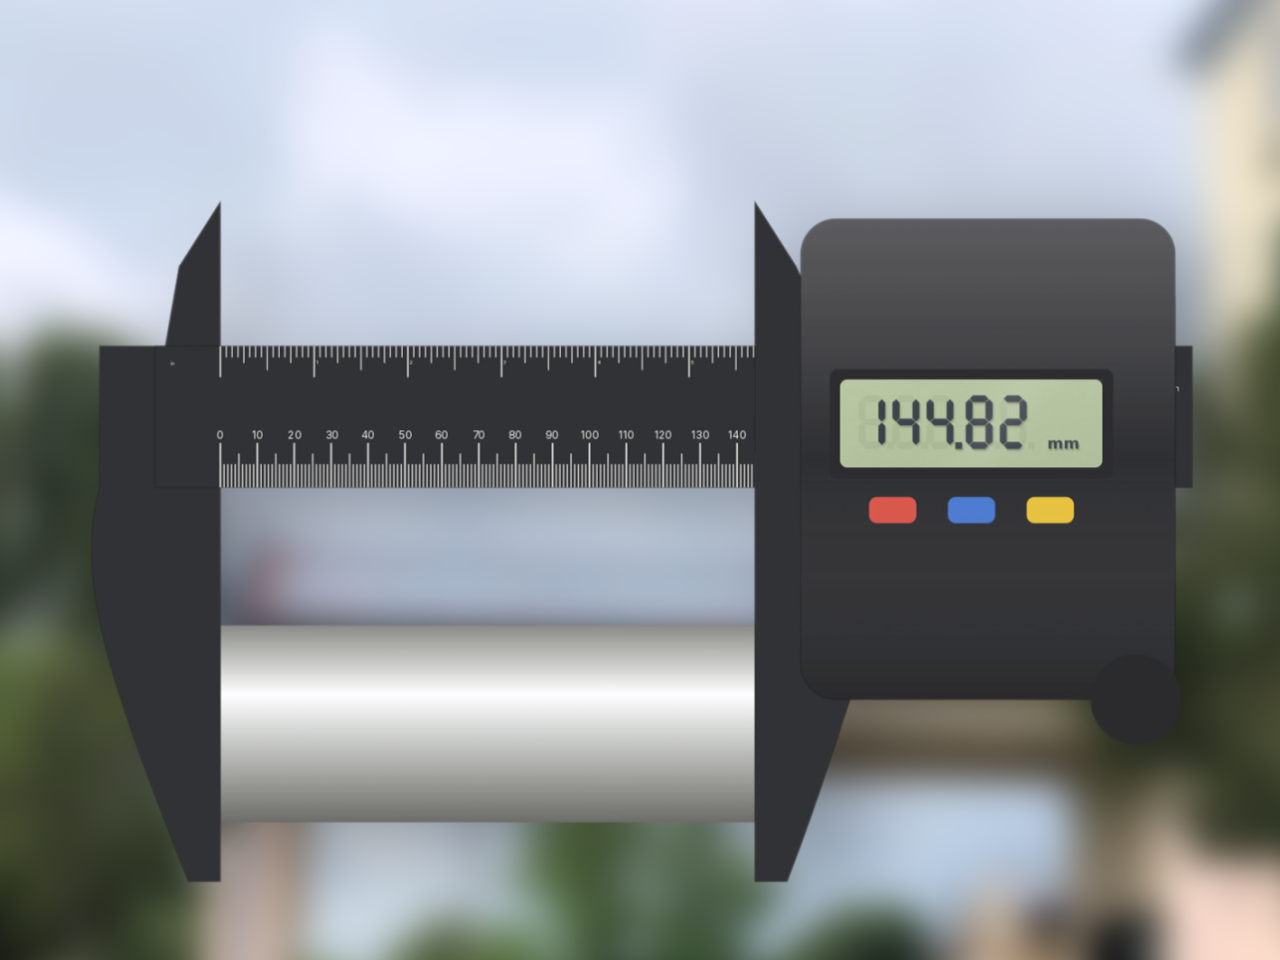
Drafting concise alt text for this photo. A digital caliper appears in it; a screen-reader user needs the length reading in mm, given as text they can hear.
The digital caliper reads 144.82 mm
